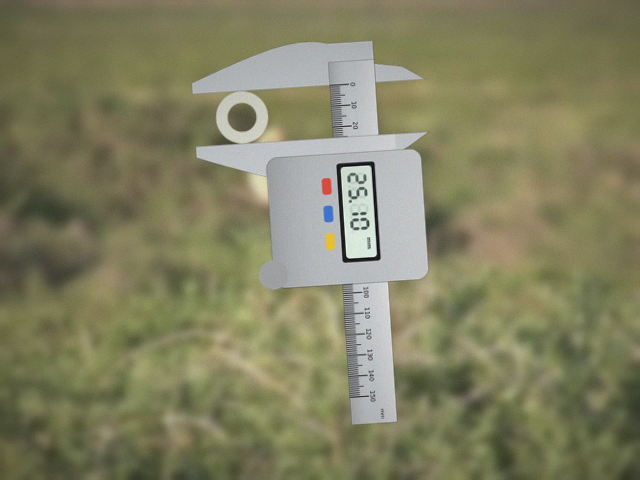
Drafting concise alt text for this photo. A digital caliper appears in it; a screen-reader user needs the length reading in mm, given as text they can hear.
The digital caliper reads 25.10 mm
